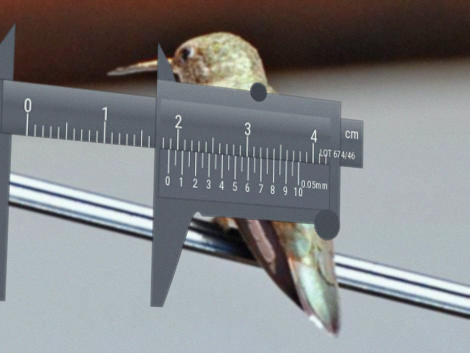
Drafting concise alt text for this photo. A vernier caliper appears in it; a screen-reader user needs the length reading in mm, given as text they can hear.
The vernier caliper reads 18.8 mm
